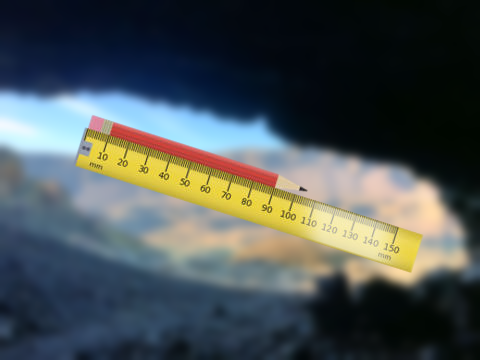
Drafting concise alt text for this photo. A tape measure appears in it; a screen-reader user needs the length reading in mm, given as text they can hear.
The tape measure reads 105 mm
